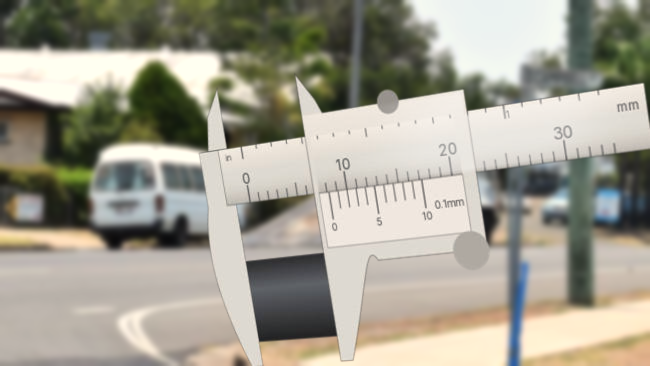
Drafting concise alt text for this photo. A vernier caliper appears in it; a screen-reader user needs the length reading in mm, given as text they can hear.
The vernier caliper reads 8.2 mm
